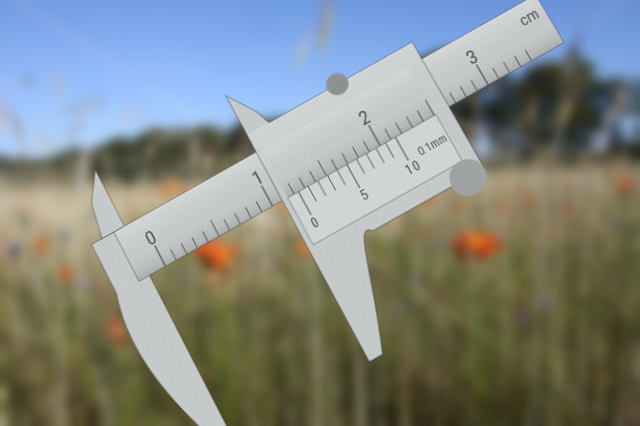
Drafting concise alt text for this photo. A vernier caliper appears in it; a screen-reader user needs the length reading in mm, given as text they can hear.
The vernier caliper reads 12.4 mm
